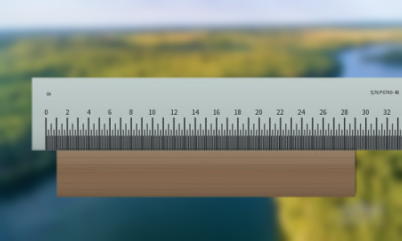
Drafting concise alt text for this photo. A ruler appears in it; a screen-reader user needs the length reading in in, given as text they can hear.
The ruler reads 28 in
